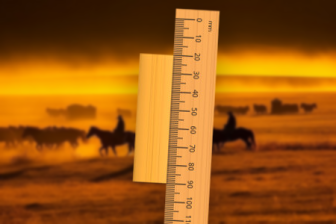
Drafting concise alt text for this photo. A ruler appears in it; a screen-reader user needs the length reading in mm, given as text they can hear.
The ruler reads 70 mm
